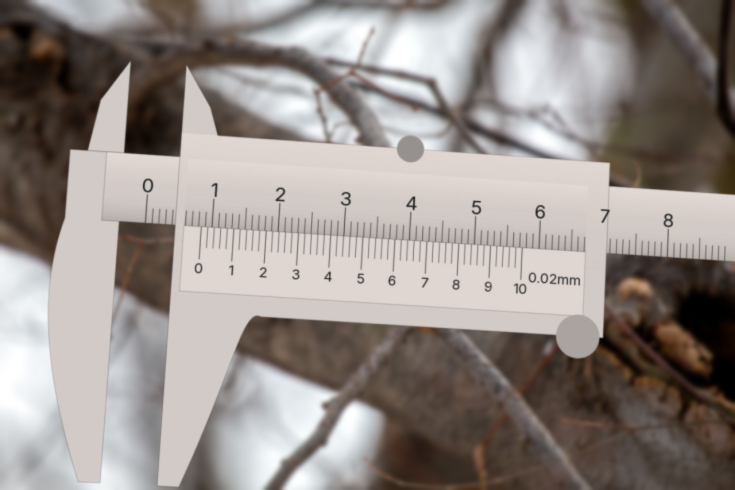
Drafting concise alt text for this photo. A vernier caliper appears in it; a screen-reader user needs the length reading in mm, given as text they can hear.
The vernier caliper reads 8.4 mm
